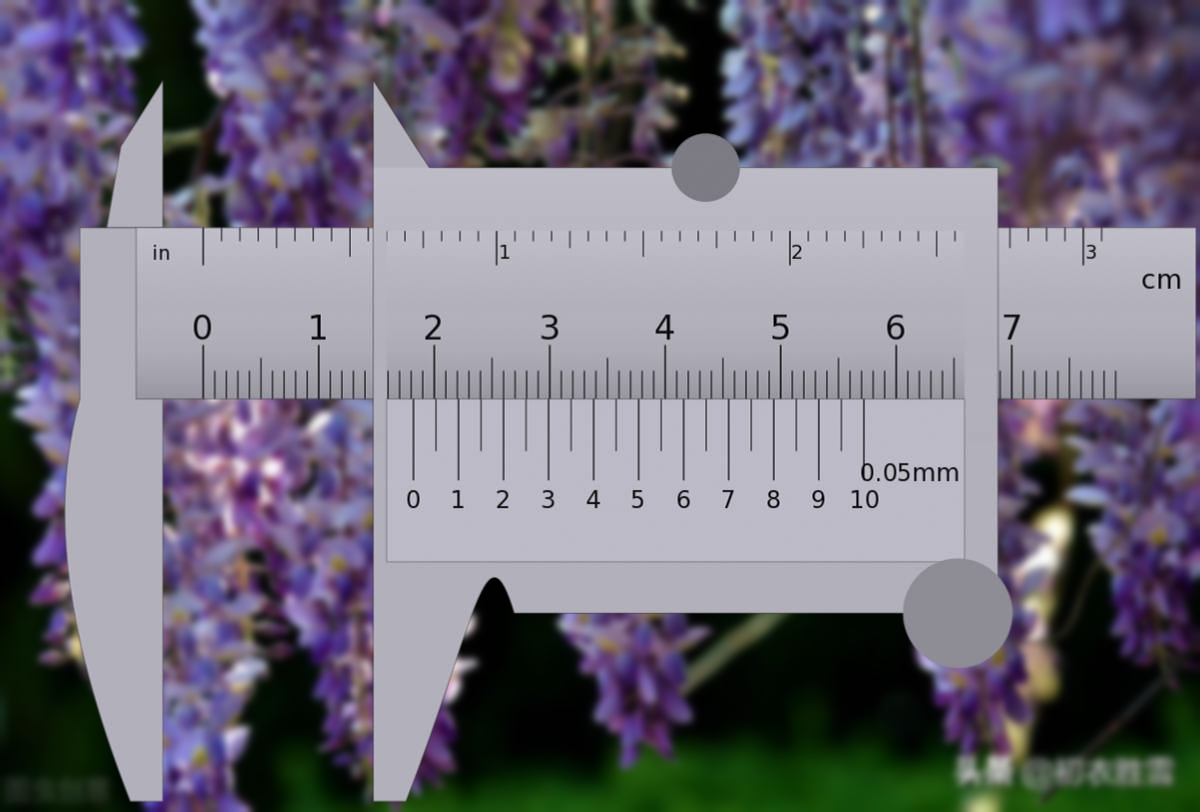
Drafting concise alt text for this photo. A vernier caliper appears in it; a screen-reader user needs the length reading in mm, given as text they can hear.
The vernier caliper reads 18.2 mm
